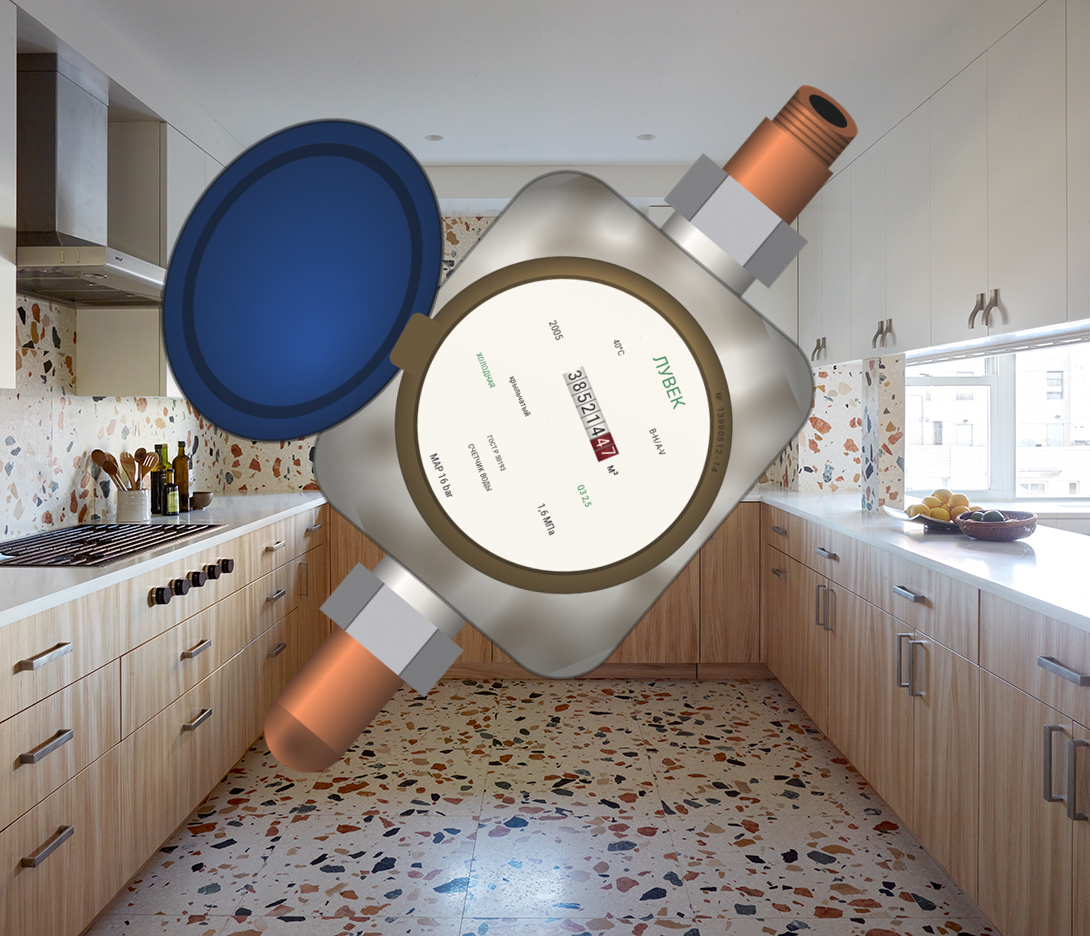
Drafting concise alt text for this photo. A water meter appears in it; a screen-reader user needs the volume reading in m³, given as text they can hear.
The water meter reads 385214.47 m³
